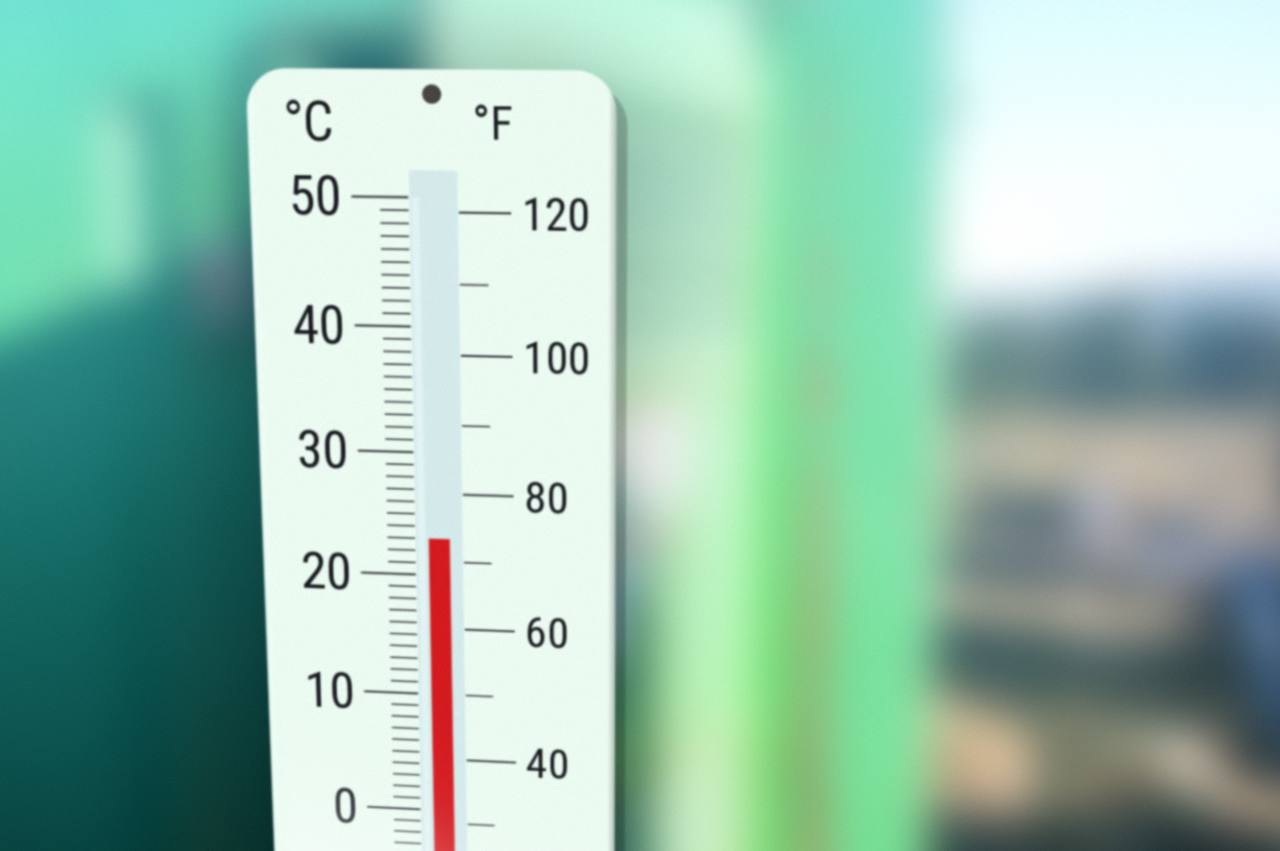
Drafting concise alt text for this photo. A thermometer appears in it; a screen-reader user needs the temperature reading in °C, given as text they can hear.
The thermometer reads 23 °C
